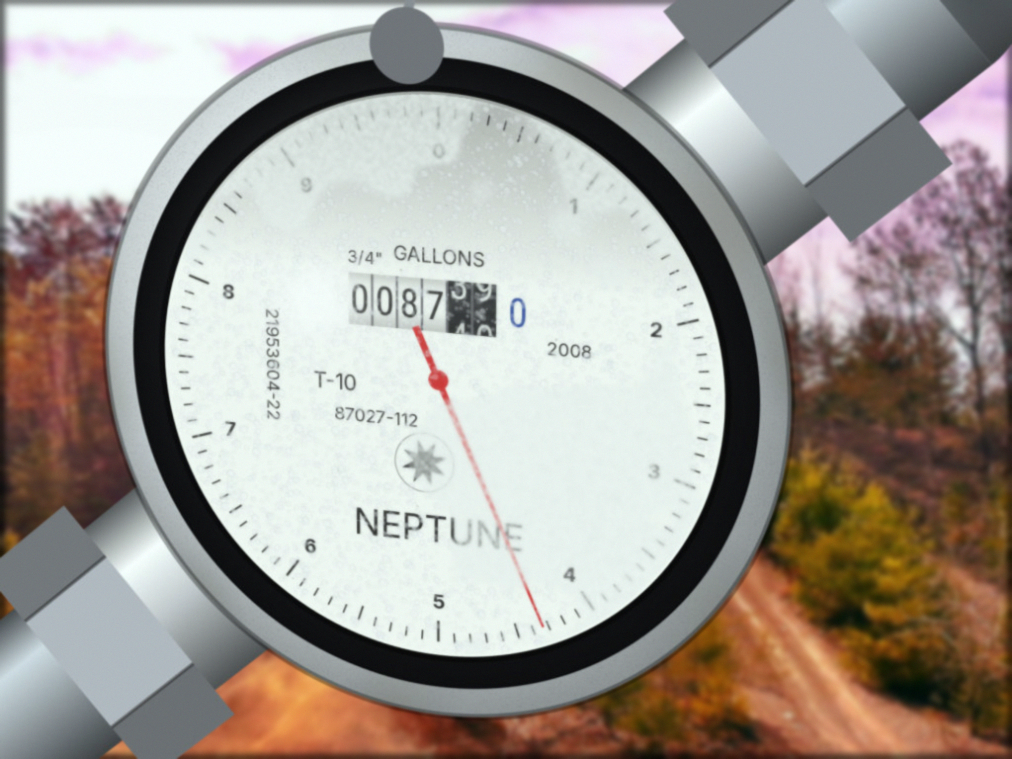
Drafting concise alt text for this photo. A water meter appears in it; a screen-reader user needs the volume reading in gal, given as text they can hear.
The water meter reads 87394.3 gal
